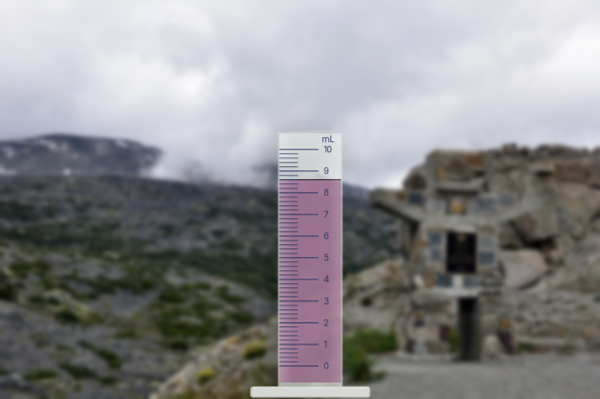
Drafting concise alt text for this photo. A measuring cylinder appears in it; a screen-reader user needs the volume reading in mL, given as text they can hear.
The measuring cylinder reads 8.6 mL
